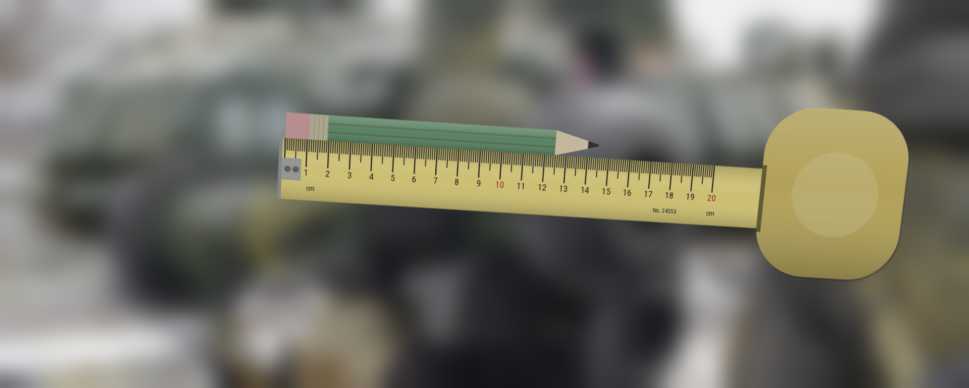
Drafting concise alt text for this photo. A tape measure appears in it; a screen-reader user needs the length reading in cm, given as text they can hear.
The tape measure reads 14.5 cm
